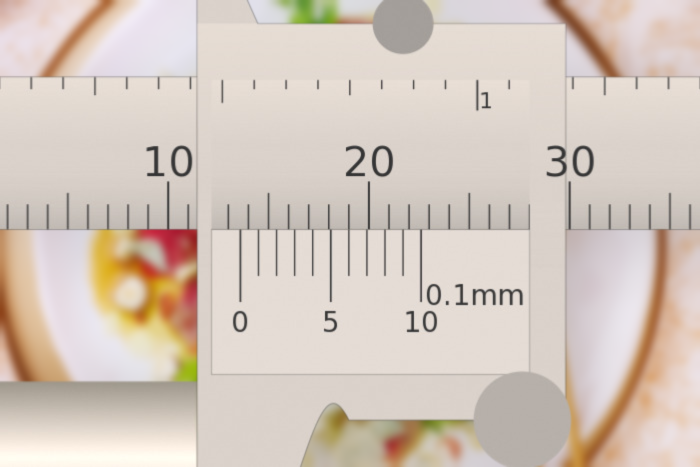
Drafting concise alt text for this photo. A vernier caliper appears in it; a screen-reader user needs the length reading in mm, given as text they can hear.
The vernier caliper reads 13.6 mm
